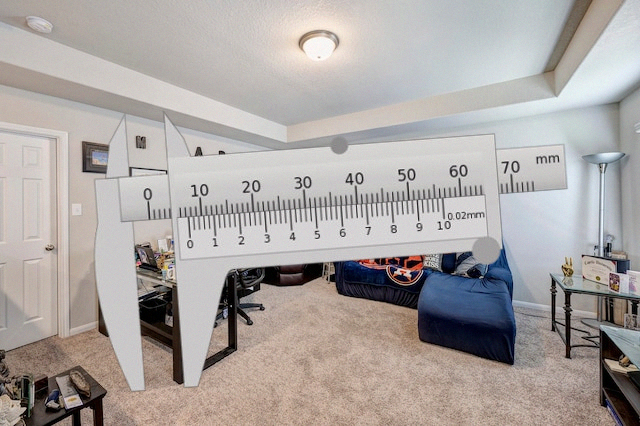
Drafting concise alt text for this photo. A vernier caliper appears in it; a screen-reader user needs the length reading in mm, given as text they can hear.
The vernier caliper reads 7.5 mm
